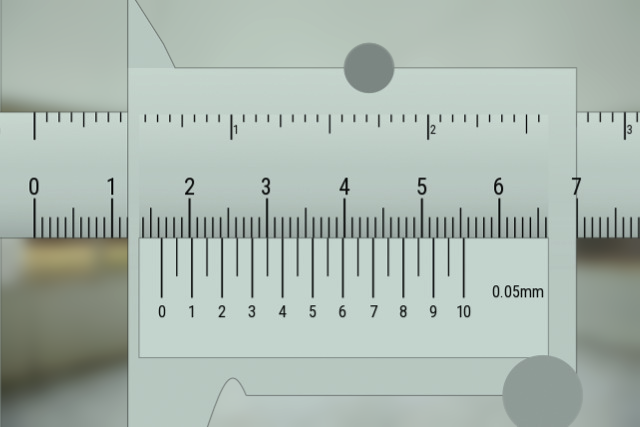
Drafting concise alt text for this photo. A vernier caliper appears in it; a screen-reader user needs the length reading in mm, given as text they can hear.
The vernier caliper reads 16.4 mm
